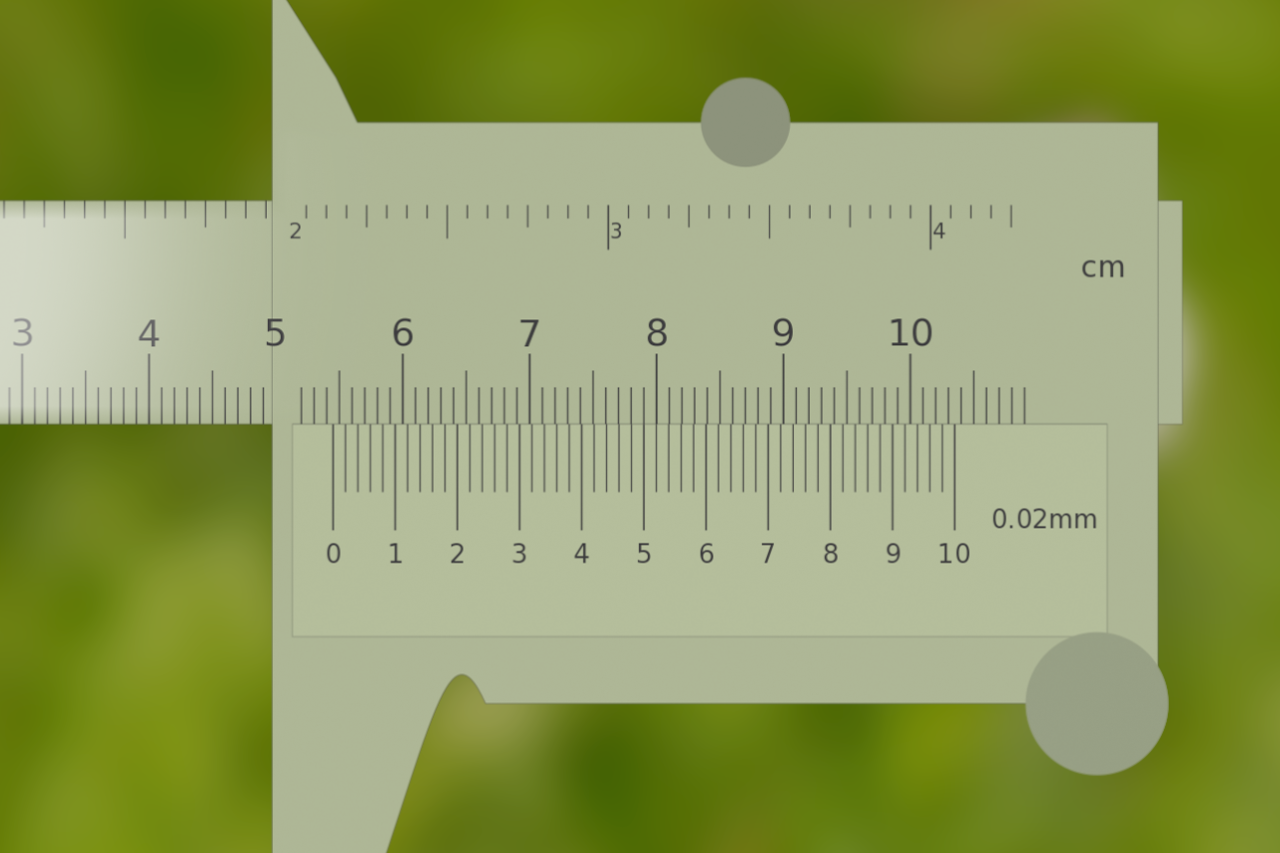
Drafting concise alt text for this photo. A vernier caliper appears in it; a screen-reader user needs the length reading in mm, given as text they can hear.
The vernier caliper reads 54.5 mm
